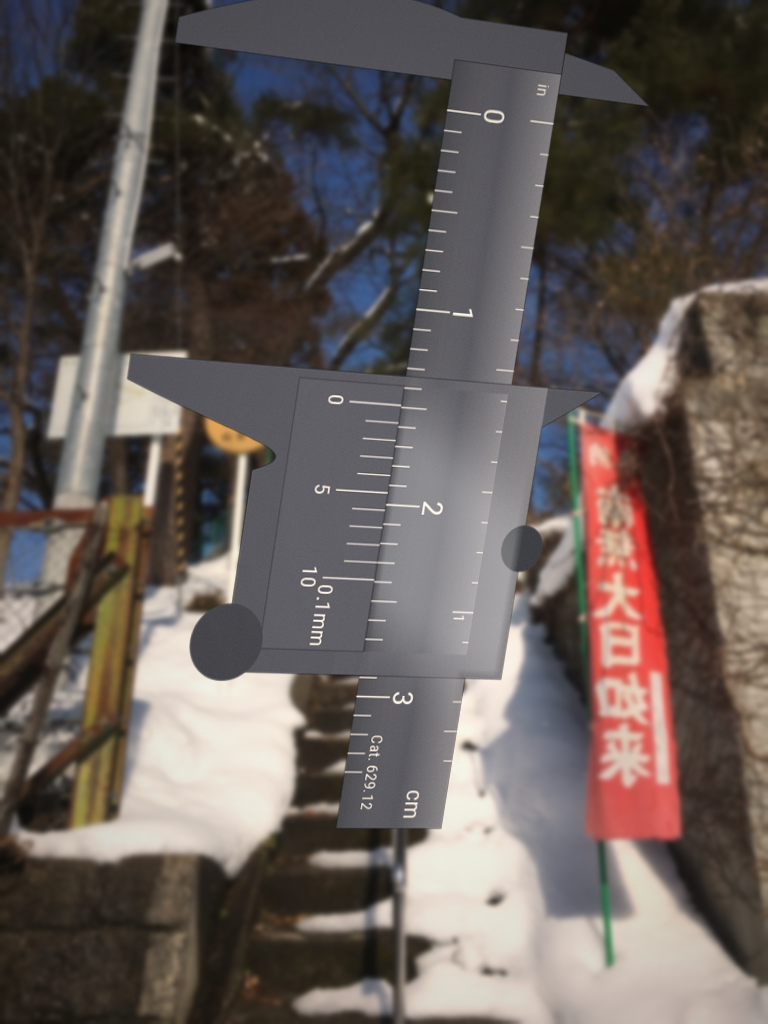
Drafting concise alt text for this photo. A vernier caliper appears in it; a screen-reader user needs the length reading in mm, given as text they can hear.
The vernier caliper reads 14.9 mm
